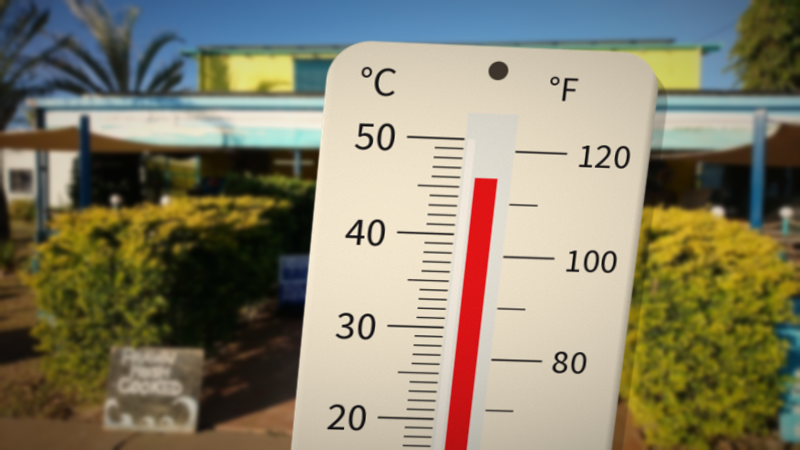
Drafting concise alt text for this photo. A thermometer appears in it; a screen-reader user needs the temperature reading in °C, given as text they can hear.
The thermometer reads 46 °C
